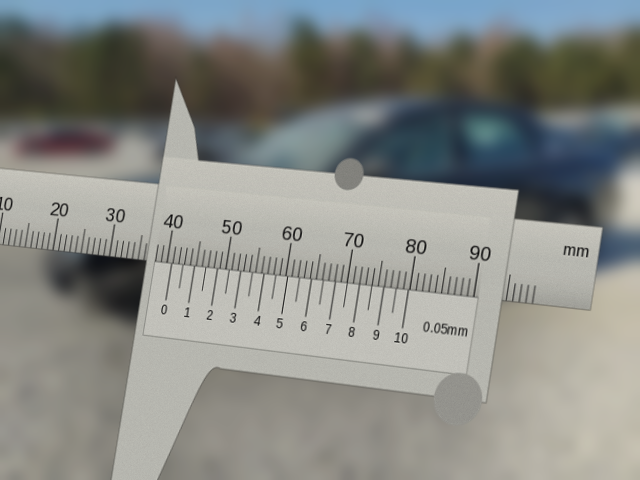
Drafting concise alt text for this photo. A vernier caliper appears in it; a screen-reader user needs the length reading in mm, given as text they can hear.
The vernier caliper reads 40.8 mm
